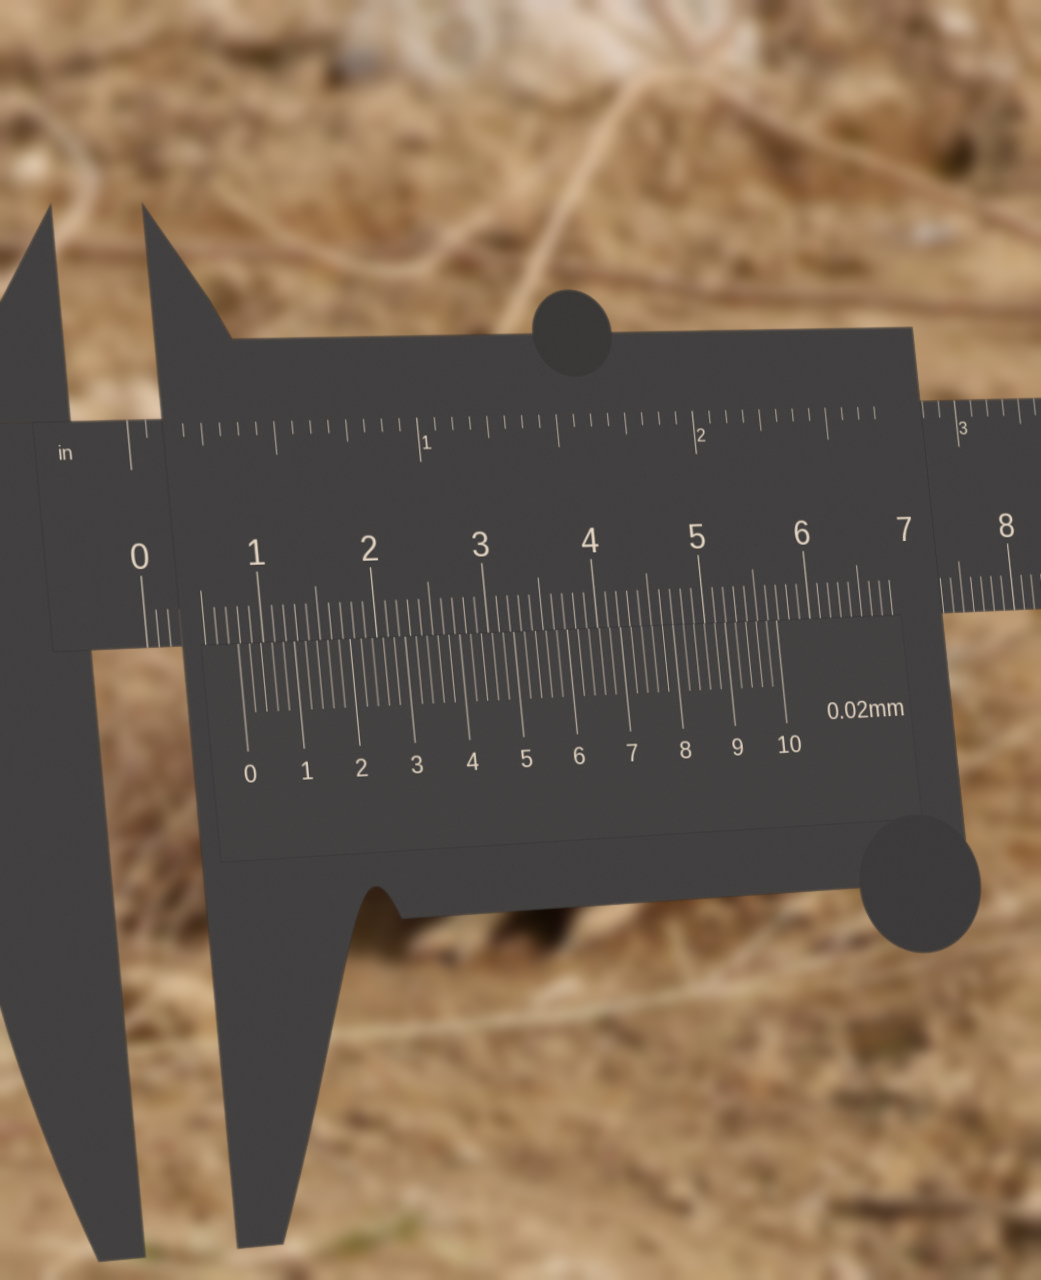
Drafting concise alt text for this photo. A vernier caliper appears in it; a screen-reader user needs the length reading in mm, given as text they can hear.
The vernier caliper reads 7.8 mm
